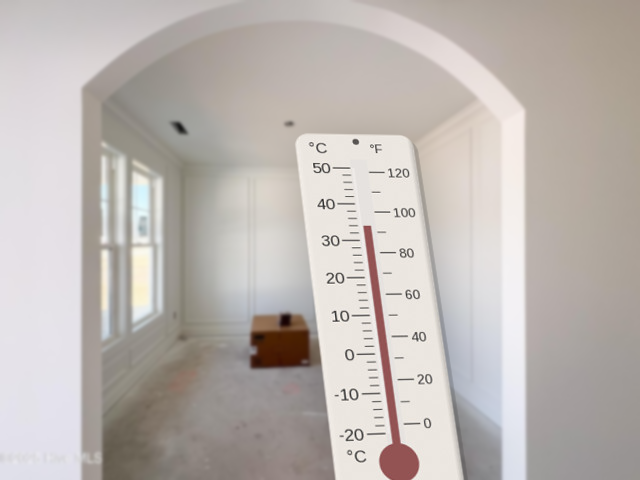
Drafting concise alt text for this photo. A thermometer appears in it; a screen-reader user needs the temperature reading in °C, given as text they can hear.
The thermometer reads 34 °C
